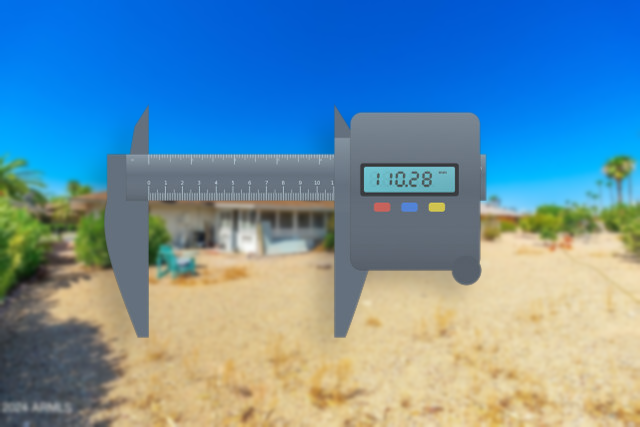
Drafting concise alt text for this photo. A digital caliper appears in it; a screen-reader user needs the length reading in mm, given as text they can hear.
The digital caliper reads 110.28 mm
